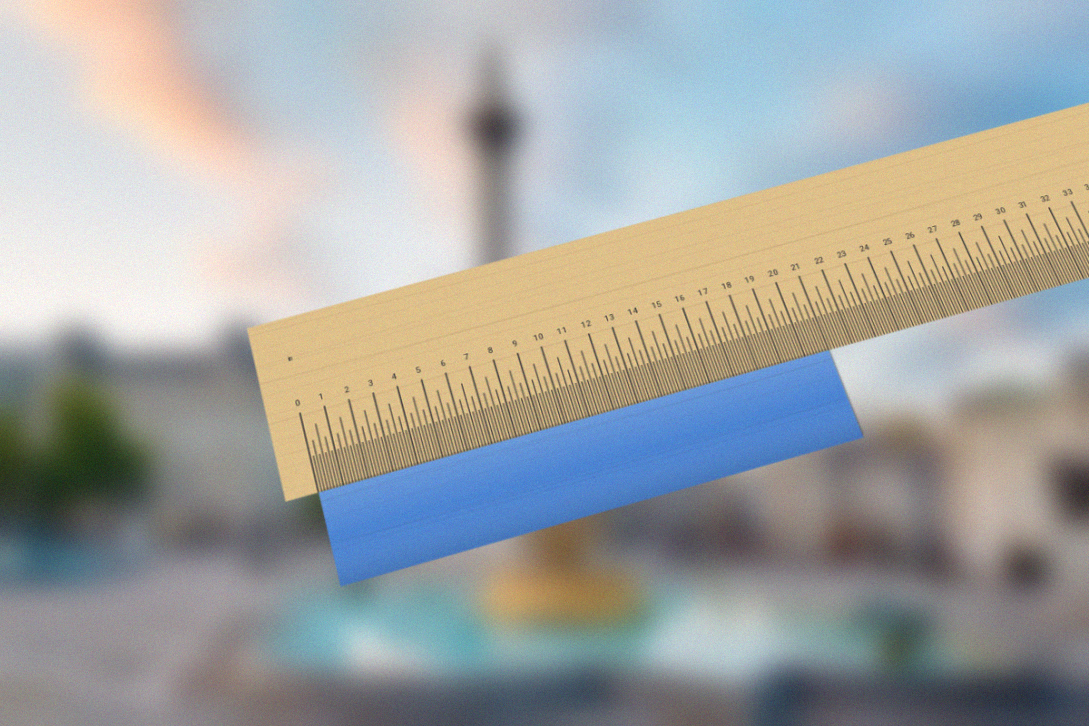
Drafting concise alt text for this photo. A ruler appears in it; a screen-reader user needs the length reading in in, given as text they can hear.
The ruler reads 21 in
